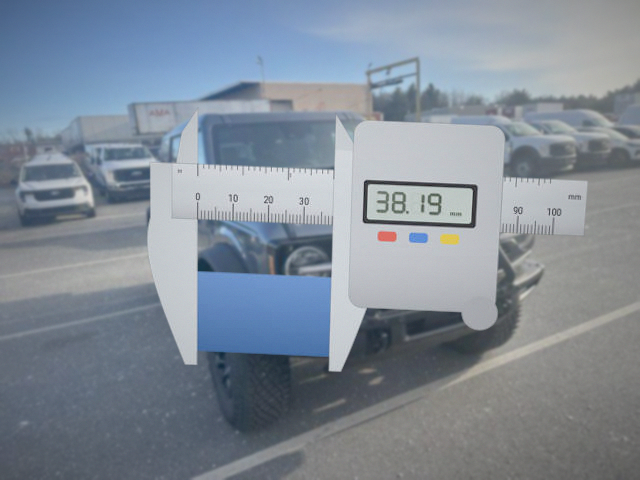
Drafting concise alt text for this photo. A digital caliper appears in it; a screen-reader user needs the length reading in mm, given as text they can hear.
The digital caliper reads 38.19 mm
